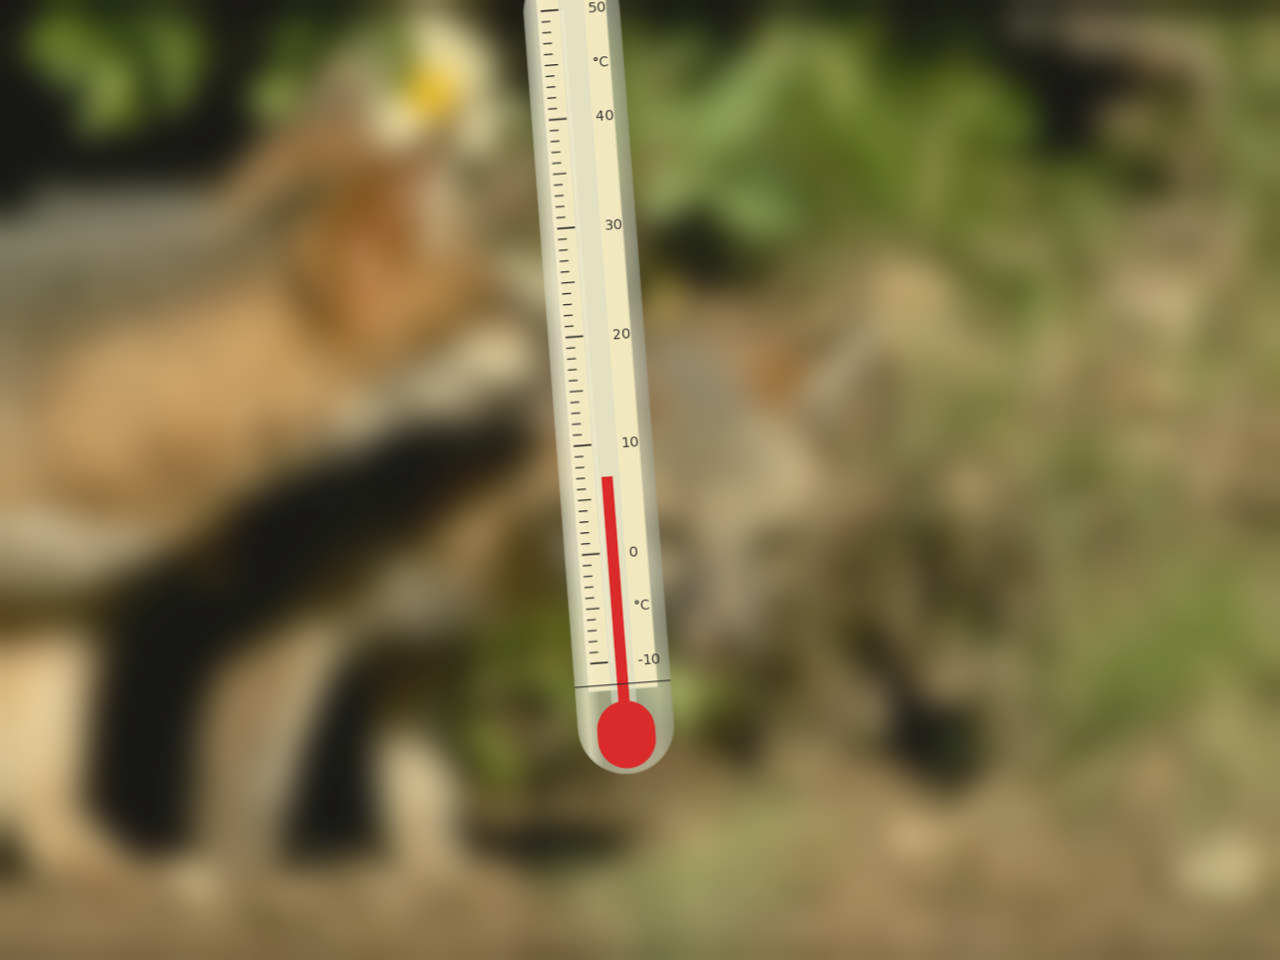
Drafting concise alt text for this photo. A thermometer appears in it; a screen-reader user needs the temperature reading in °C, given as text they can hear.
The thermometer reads 7 °C
